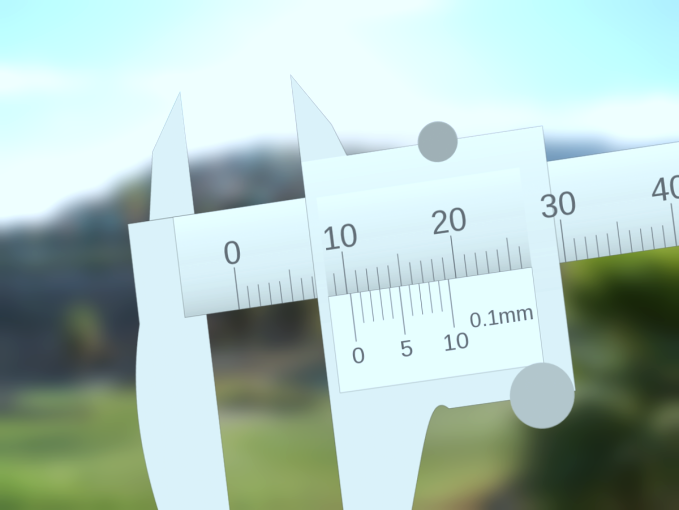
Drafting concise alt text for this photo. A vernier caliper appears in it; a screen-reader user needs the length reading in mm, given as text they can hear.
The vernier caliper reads 10.3 mm
